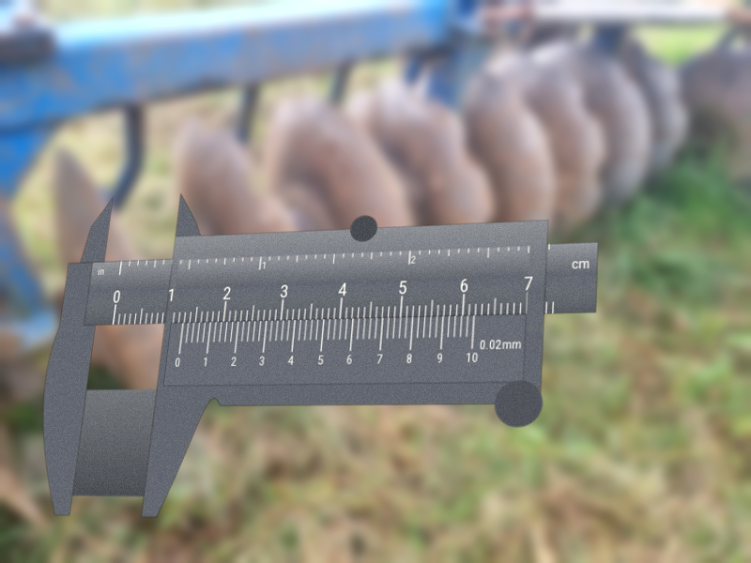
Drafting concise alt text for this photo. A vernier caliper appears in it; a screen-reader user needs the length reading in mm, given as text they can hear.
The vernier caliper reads 12.8 mm
